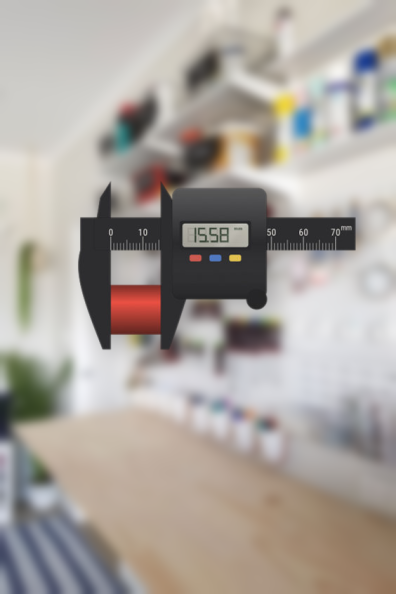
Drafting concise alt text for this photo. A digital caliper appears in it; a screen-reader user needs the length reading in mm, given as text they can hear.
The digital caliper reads 15.58 mm
